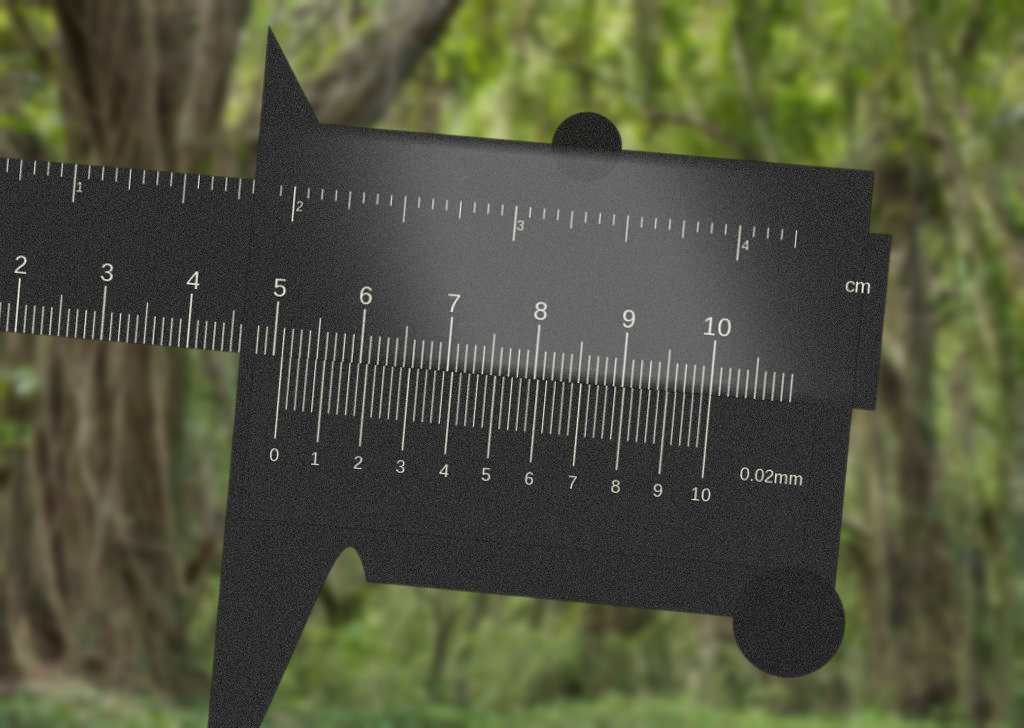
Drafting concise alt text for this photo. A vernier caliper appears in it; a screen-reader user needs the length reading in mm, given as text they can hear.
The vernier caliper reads 51.0 mm
